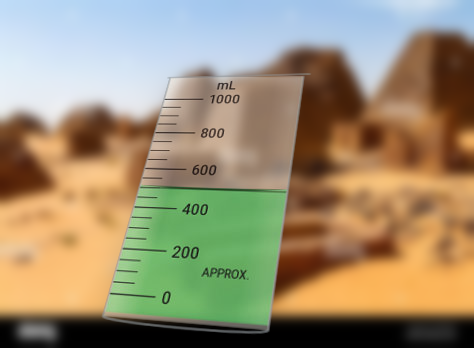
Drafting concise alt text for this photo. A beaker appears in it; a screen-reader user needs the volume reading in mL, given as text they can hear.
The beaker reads 500 mL
